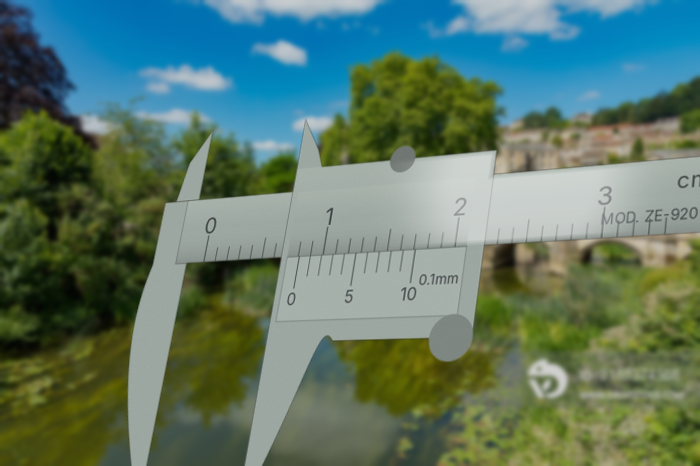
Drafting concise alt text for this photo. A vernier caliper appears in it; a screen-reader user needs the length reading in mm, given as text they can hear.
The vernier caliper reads 8.1 mm
